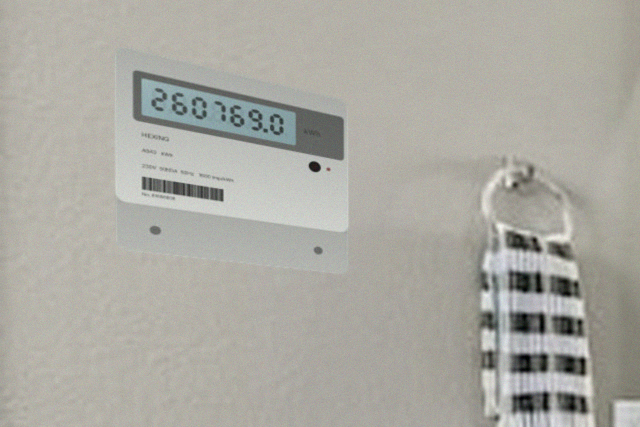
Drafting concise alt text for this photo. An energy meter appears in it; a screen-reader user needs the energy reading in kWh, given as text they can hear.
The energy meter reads 260769.0 kWh
